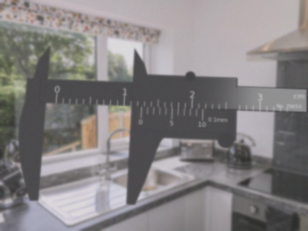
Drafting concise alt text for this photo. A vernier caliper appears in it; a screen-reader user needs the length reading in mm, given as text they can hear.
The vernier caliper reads 12.6 mm
